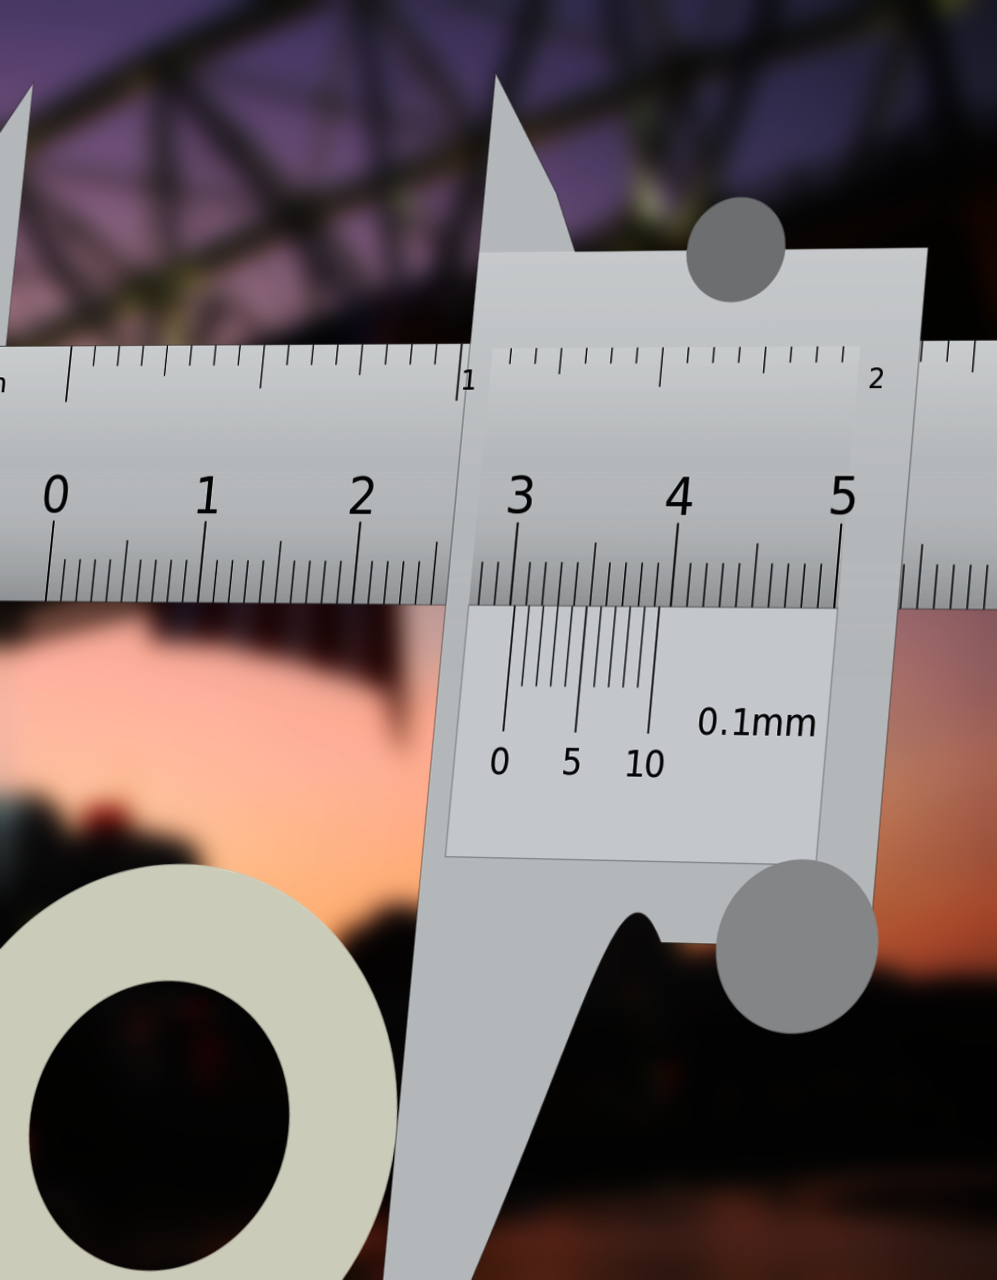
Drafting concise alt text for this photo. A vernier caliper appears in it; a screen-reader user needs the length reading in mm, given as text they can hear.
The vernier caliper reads 30.3 mm
